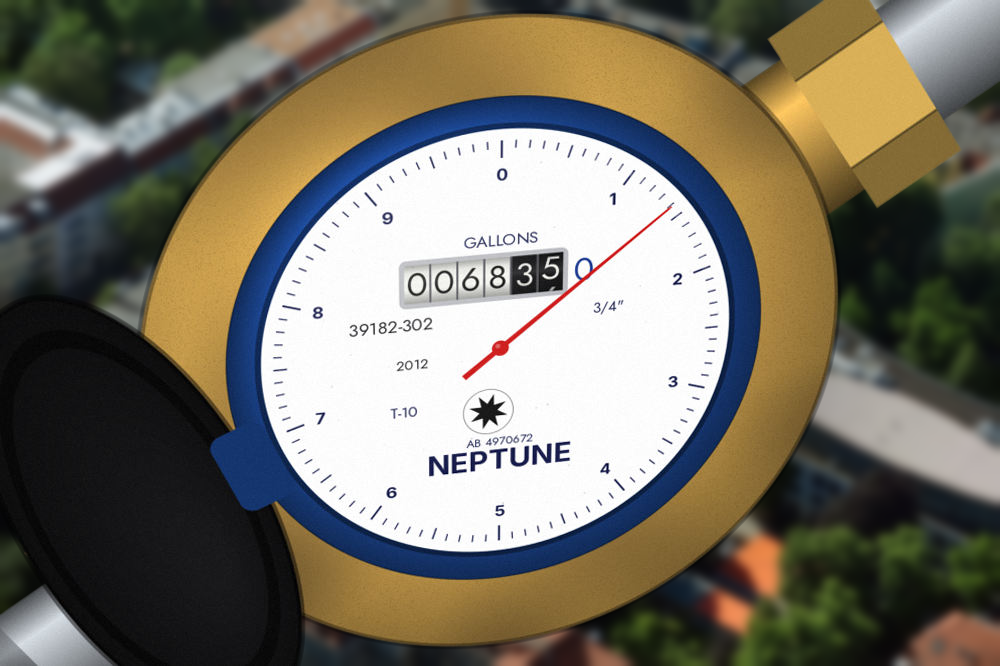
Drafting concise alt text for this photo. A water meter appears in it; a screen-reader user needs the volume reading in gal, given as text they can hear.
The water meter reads 68351.4 gal
